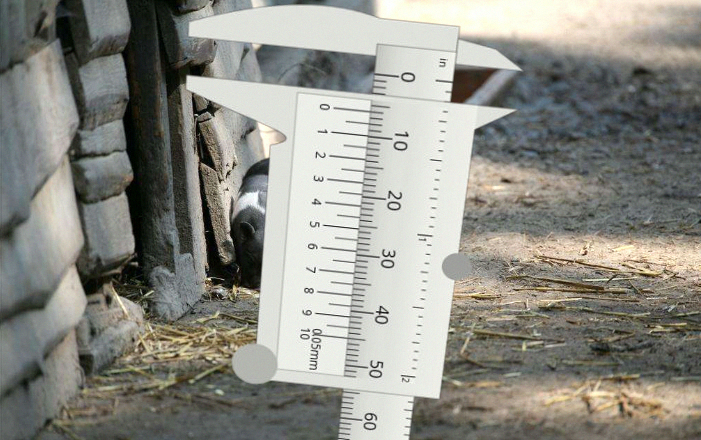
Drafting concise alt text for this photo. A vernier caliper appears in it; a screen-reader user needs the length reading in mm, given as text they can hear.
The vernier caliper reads 6.0 mm
